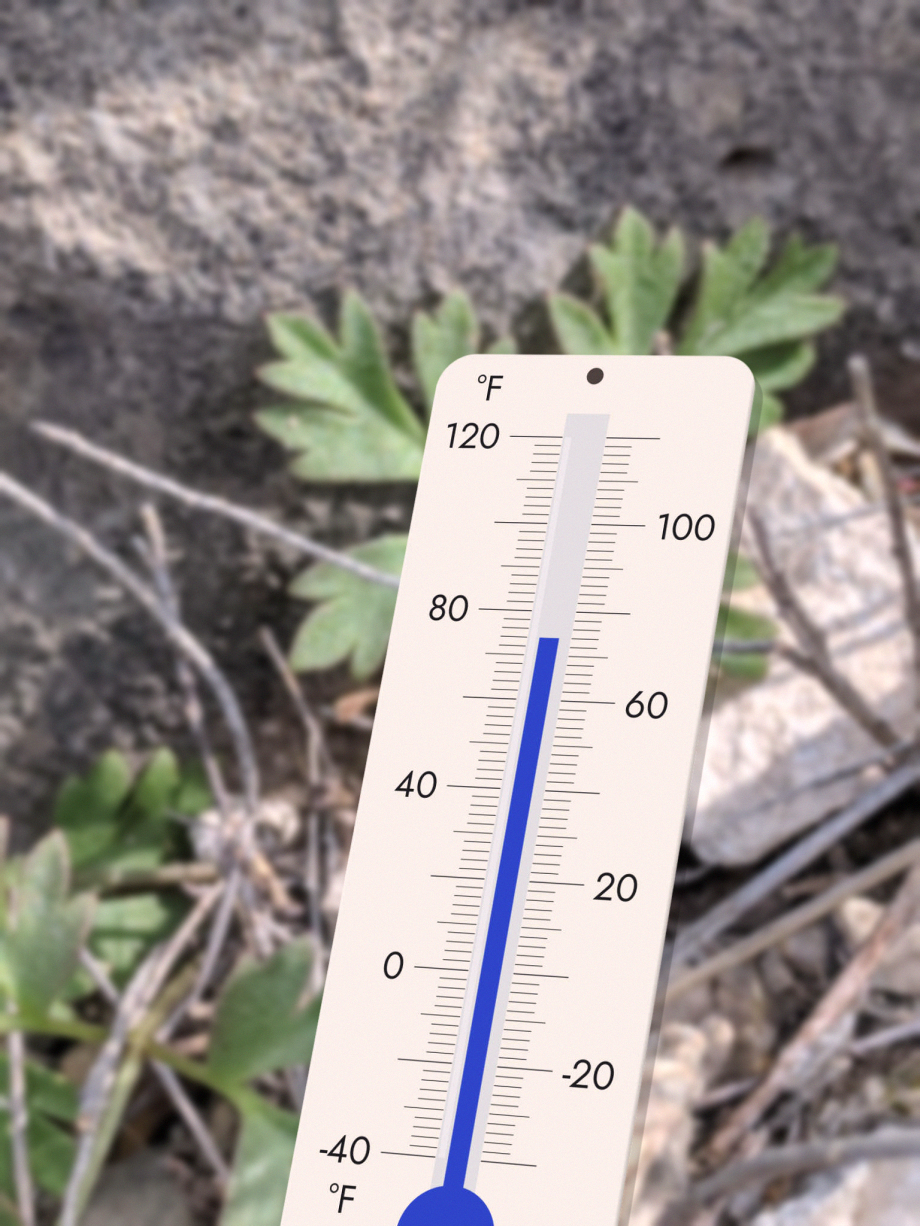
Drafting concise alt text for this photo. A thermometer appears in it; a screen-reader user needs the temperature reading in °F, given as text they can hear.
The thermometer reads 74 °F
